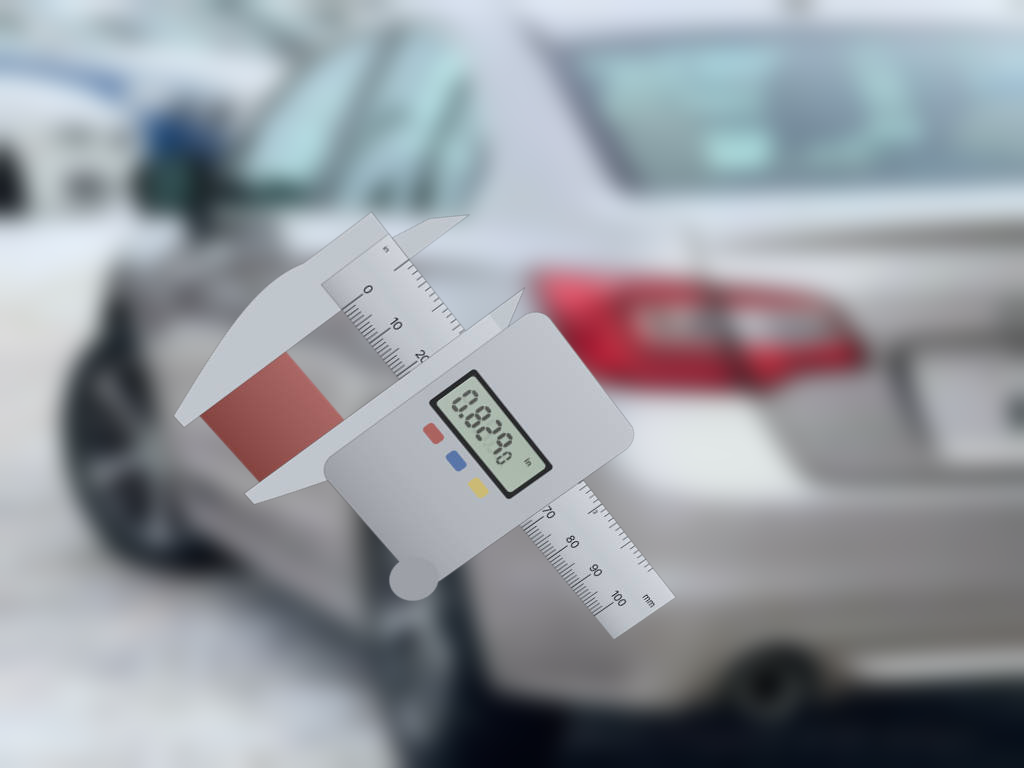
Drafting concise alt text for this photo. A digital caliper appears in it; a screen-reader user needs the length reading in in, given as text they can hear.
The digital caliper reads 0.8290 in
